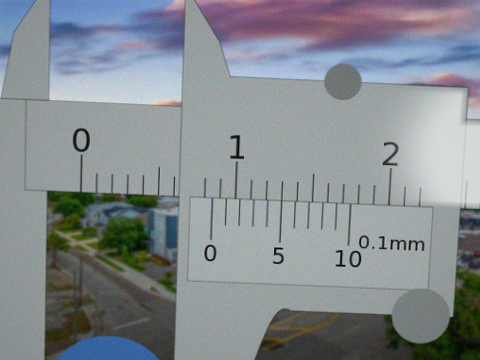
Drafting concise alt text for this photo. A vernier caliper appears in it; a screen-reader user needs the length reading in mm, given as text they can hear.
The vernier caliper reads 8.5 mm
